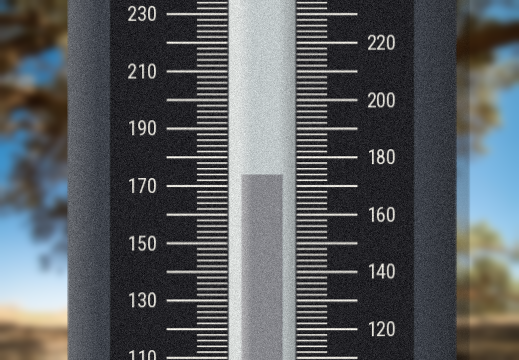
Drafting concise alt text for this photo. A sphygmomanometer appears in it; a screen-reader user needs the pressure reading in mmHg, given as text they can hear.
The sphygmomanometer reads 174 mmHg
